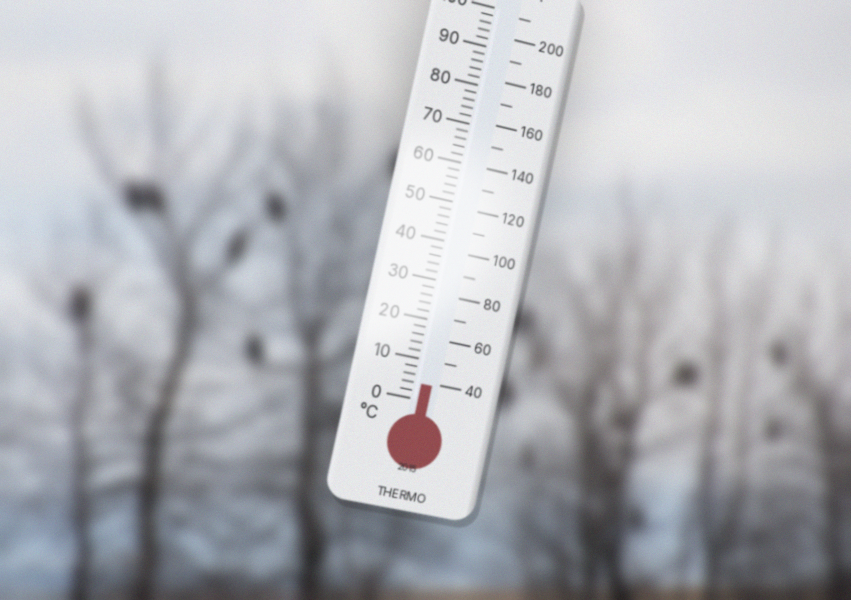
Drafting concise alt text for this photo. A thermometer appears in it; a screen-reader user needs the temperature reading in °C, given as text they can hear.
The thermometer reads 4 °C
